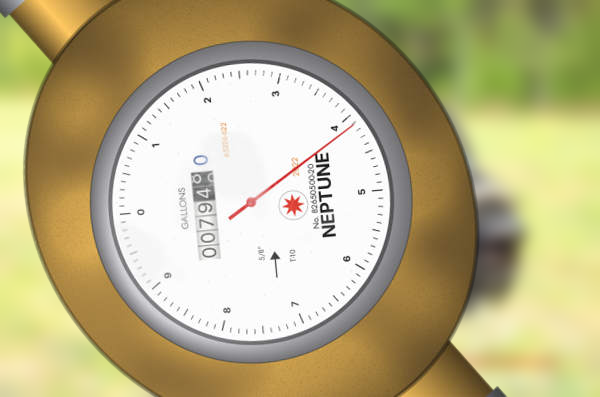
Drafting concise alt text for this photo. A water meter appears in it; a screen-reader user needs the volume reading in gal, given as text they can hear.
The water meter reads 79484.1 gal
